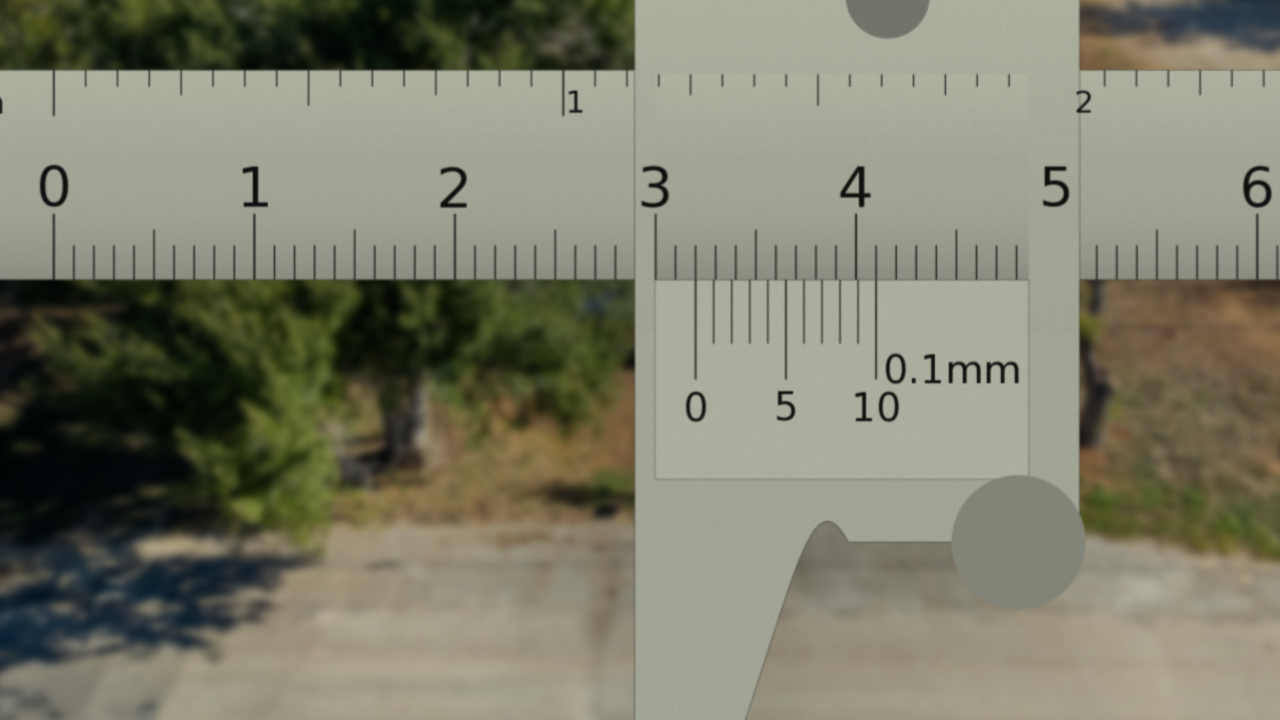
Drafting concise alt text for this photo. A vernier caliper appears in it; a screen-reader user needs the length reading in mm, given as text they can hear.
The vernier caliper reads 32.0 mm
